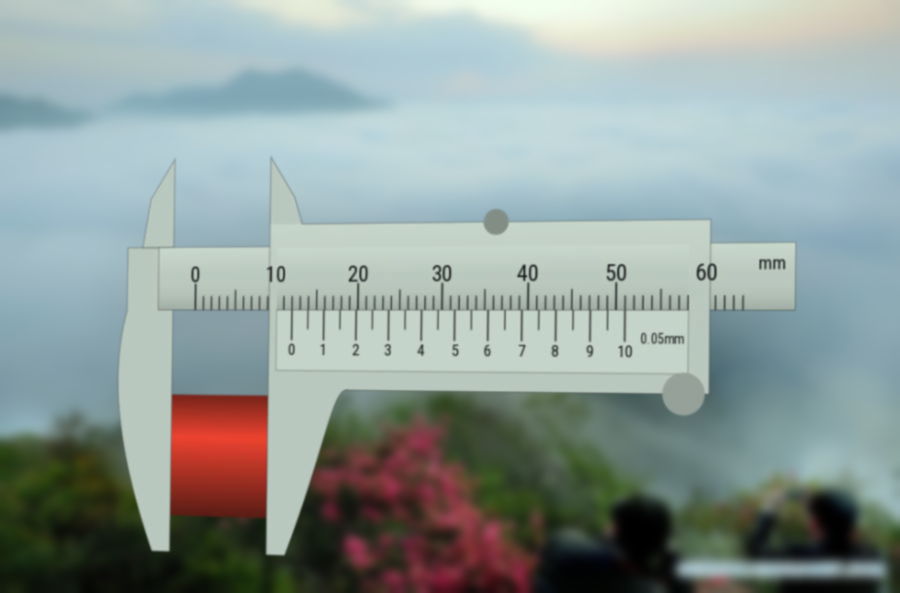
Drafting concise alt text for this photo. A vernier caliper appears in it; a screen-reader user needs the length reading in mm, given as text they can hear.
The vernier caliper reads 12.0 mm
